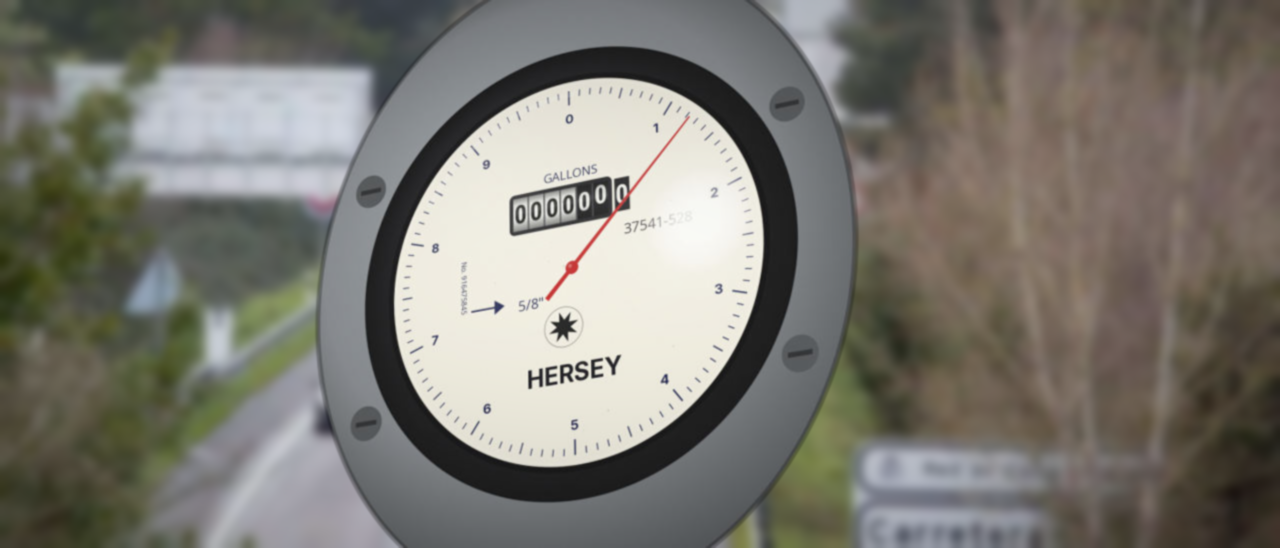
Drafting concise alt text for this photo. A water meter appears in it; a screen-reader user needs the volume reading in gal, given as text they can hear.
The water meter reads 1.2 gal
